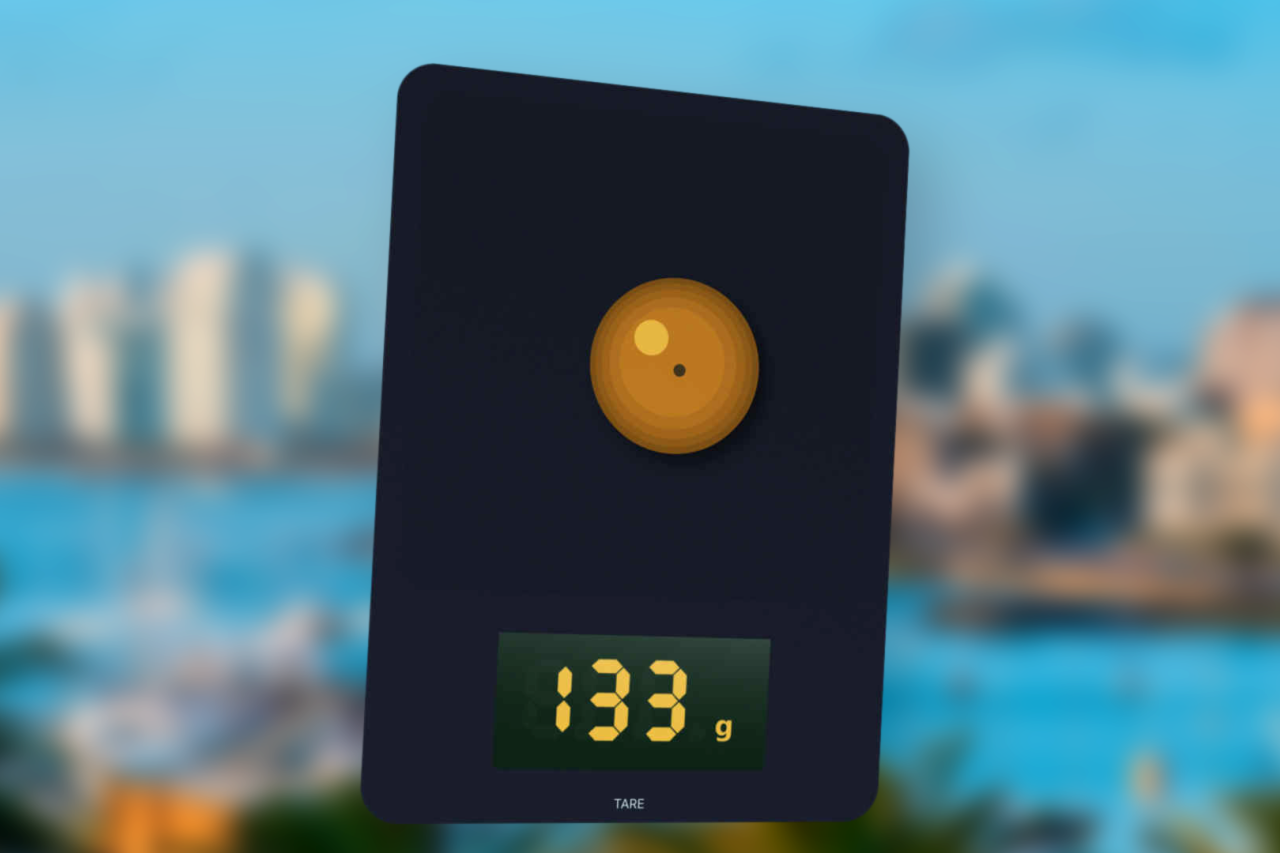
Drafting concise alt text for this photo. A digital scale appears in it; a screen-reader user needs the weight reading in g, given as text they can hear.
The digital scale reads 133 g
